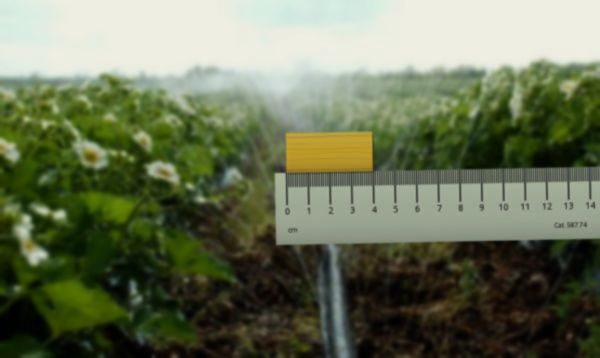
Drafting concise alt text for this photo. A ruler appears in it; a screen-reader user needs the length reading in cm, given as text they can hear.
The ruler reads 4 cm
